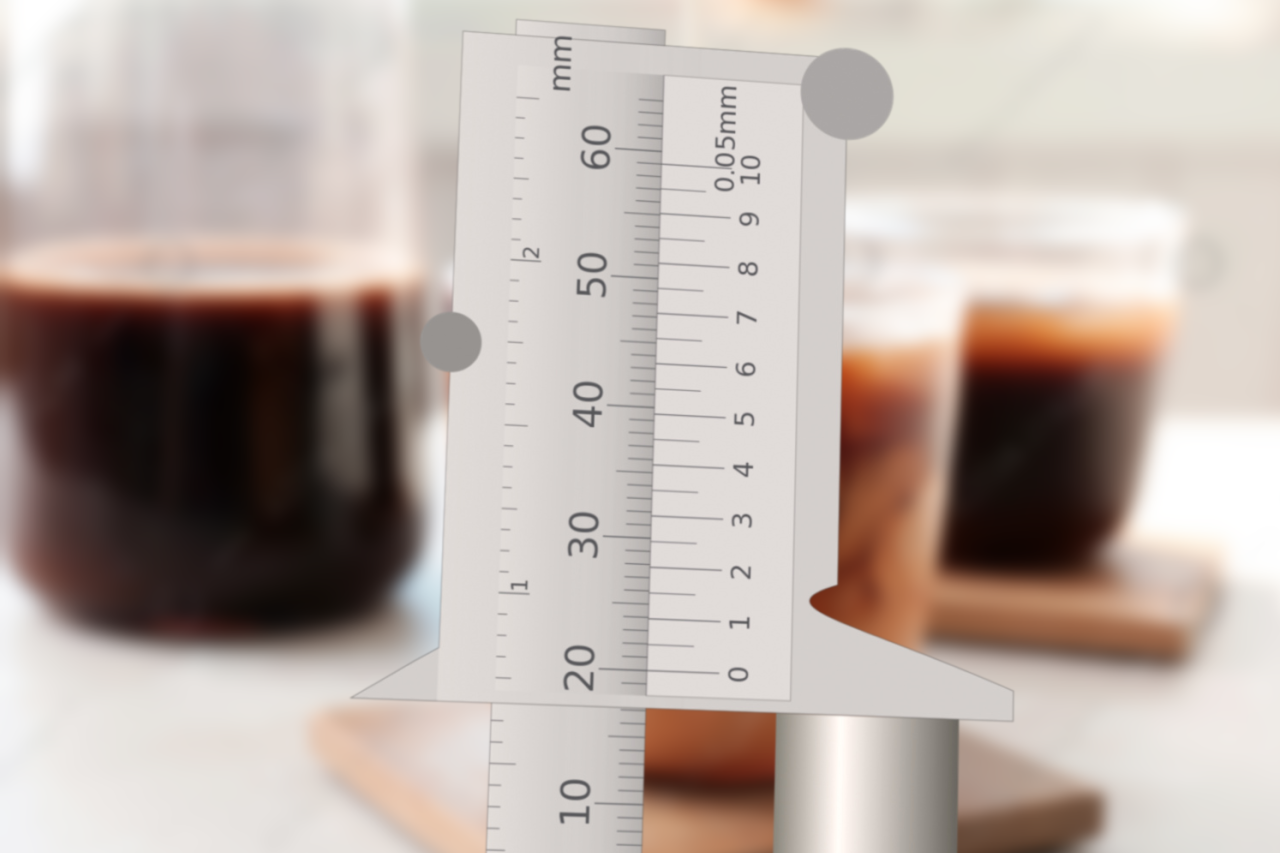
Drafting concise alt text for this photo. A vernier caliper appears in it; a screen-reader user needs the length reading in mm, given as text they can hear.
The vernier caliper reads 20.0 mm
